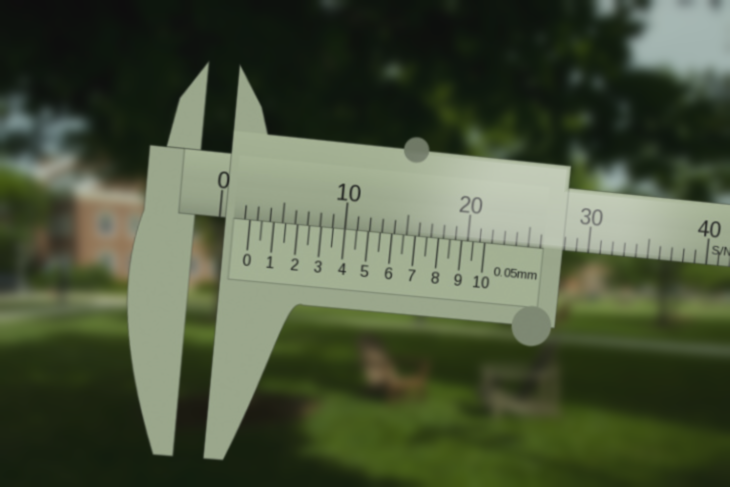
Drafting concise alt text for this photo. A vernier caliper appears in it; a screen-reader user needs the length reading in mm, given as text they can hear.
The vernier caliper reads 2.4 mm
